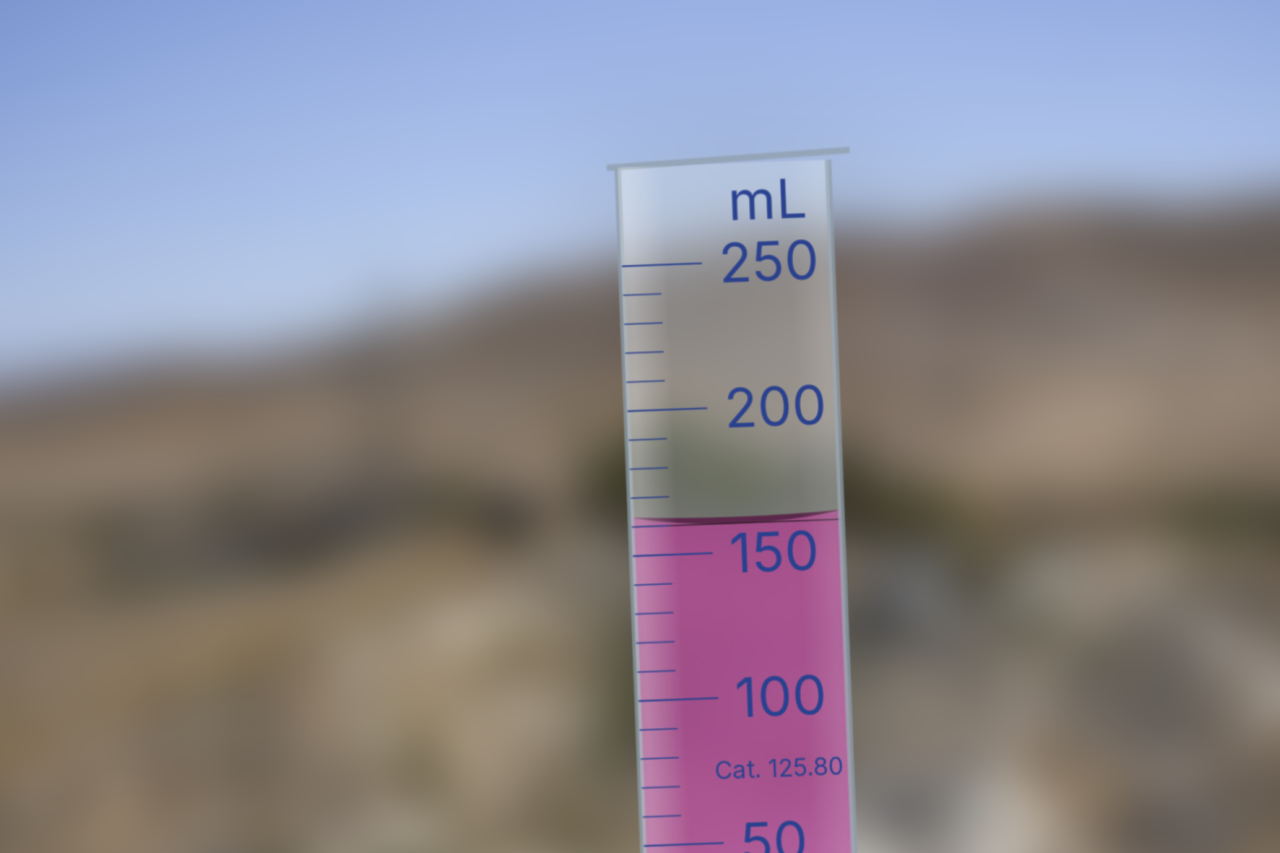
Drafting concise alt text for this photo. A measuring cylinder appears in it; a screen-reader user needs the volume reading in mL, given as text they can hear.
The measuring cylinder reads 160 mL
